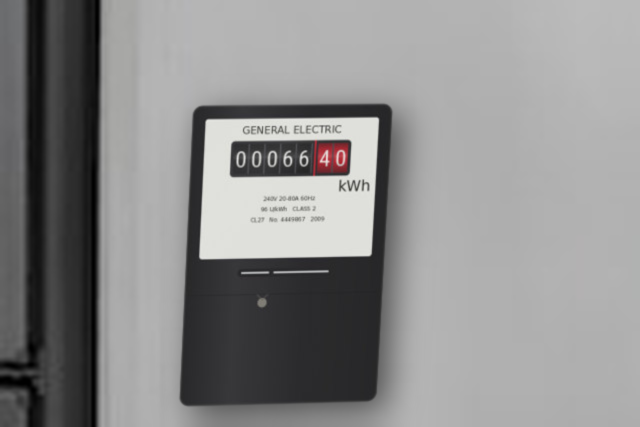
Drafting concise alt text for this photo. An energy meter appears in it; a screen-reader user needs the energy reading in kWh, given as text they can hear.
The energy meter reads 66.40 kWh
